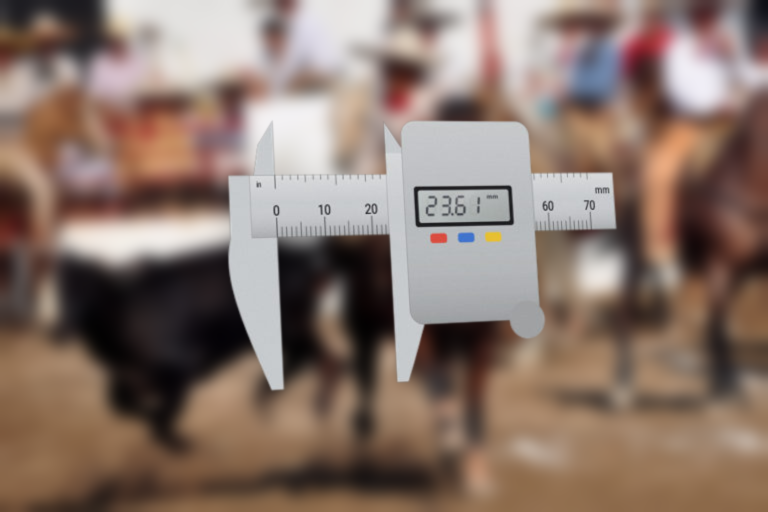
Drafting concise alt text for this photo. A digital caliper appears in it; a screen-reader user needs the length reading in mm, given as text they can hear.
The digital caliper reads 23.61 mm
